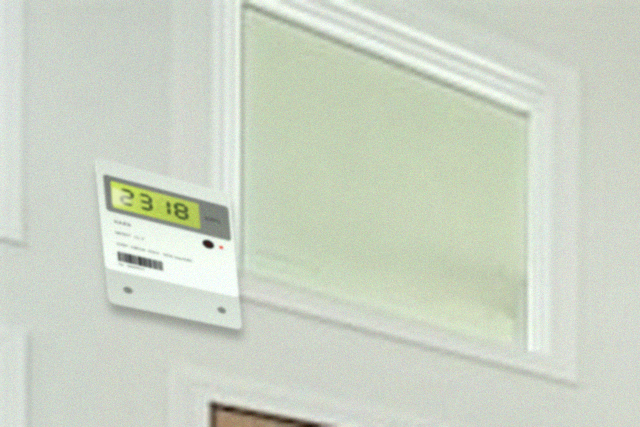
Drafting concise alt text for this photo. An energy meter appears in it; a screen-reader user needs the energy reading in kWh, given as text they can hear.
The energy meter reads 2318 kWh
